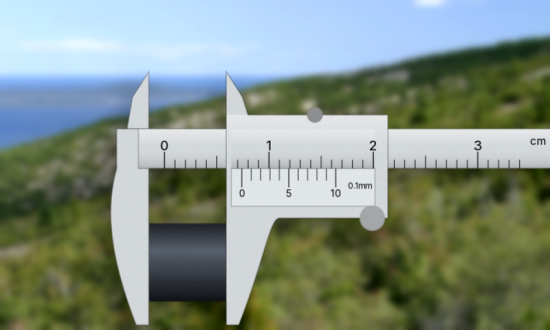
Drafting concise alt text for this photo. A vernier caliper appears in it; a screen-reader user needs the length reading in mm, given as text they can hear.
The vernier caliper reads 7.4 mm
